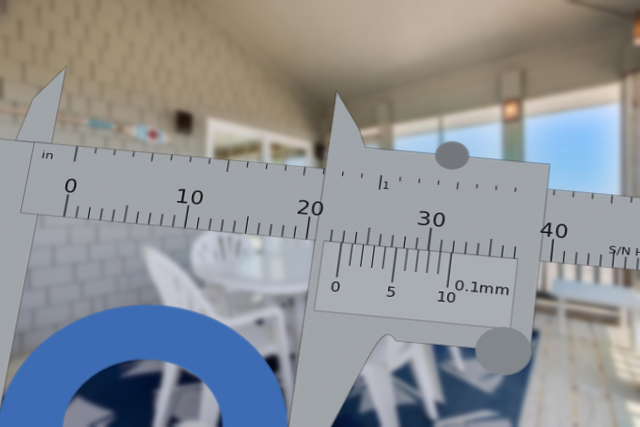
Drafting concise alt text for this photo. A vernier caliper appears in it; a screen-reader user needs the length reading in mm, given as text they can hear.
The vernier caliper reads 22.9 mm
